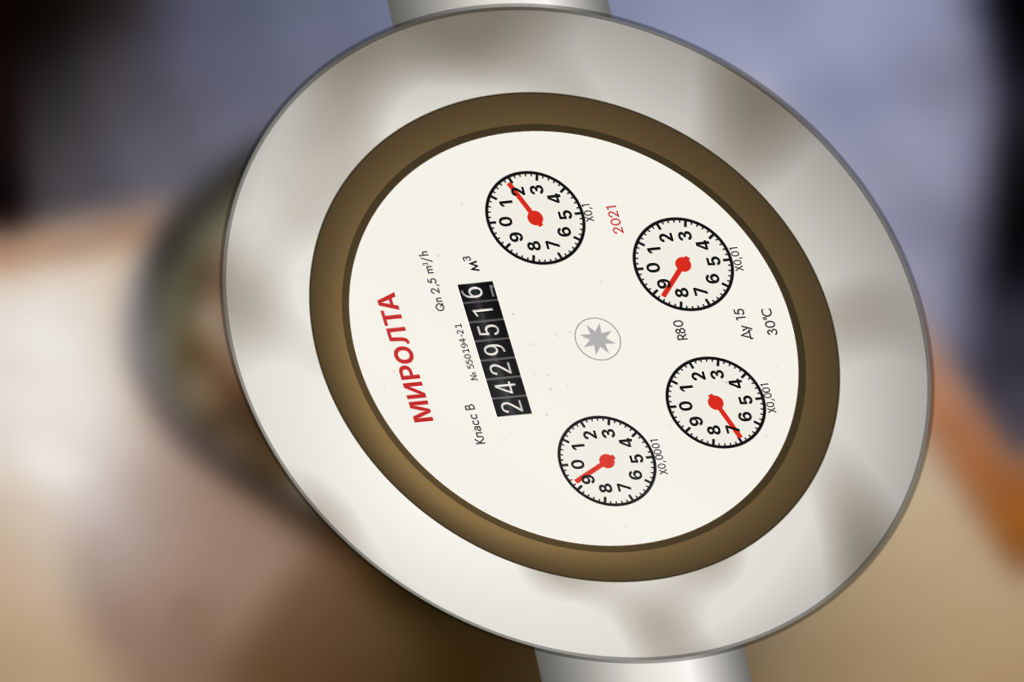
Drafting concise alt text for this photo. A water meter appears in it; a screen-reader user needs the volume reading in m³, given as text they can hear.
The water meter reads 2429516.1869 m³
